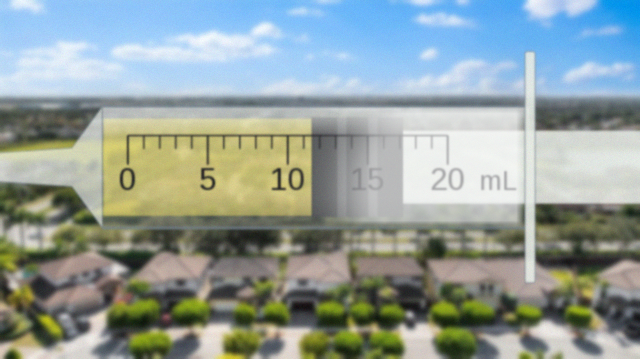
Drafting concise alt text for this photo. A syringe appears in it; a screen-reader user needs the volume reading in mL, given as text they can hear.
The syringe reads 11.5 mL
